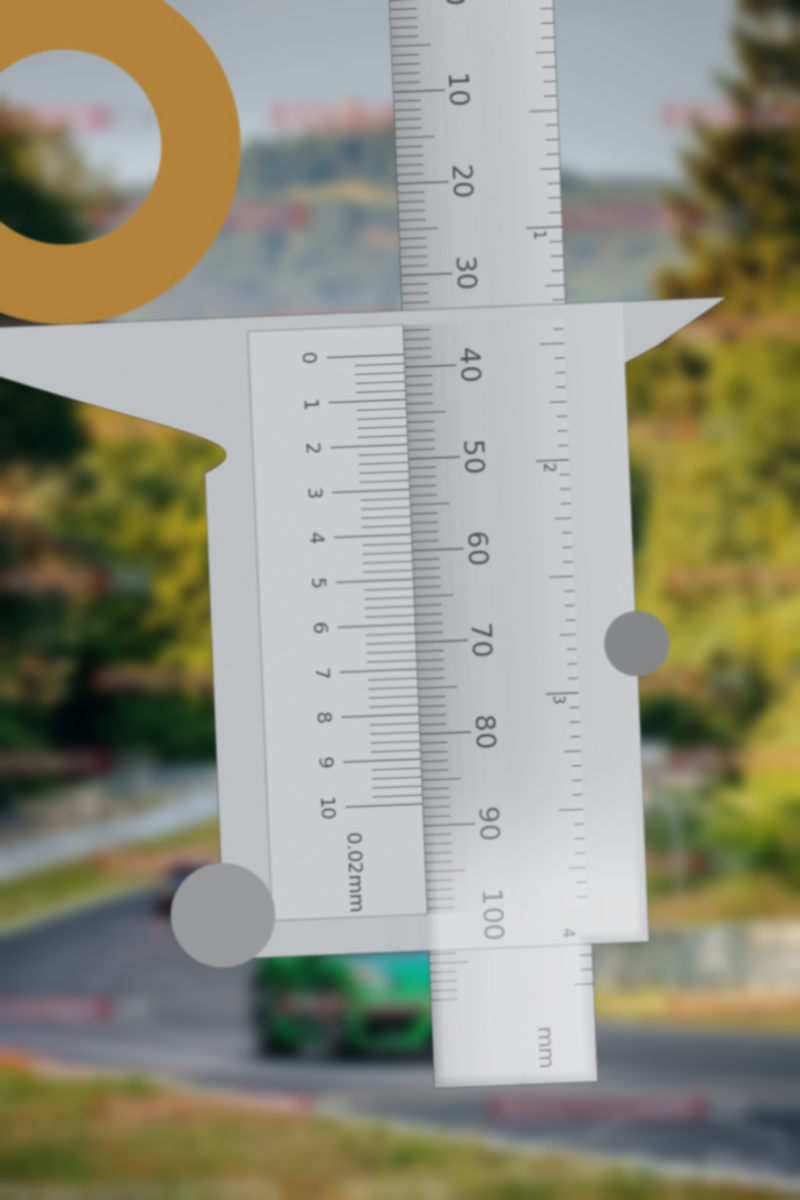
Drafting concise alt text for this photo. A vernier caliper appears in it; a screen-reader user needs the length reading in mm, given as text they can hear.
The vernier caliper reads 38.6 mm
